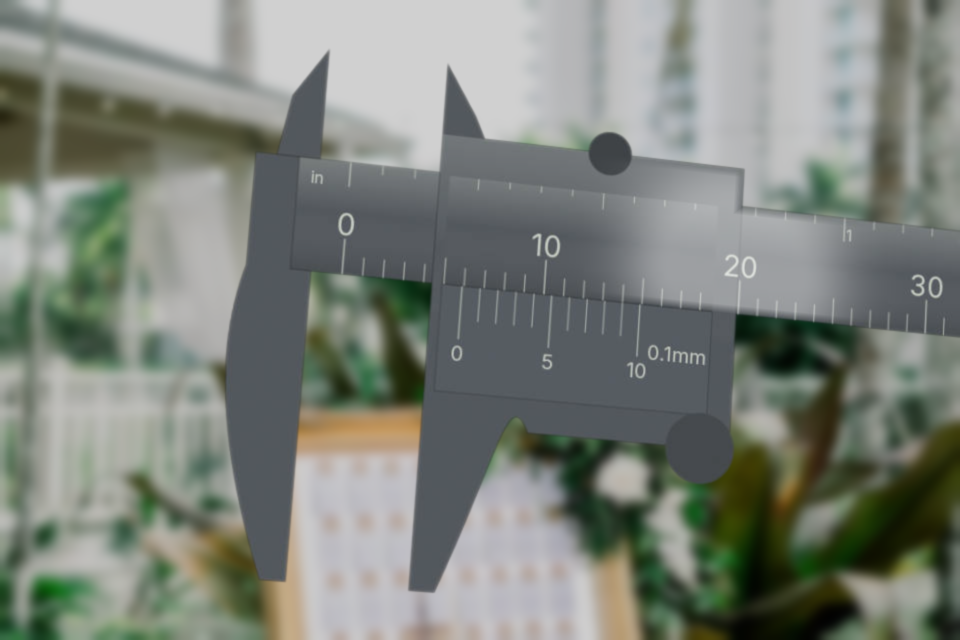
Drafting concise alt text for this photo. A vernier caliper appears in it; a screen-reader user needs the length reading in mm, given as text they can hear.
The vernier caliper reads 5.9 mm
